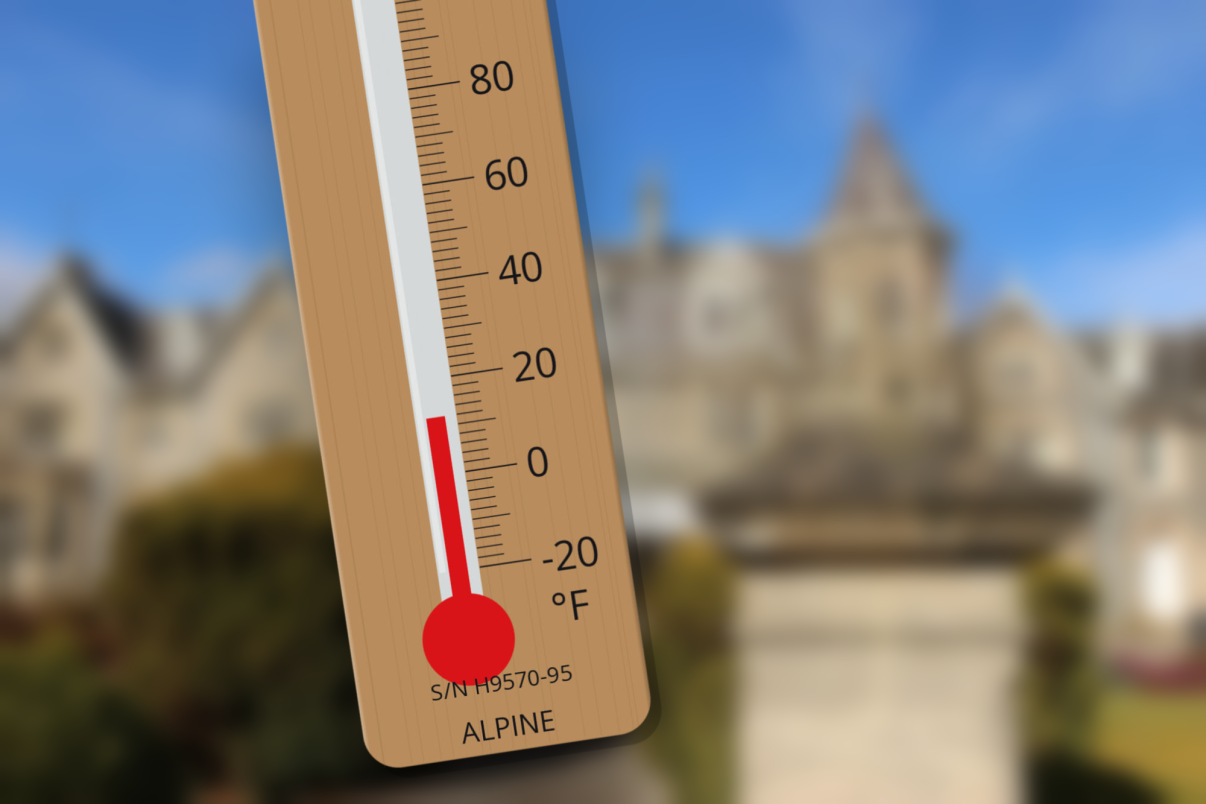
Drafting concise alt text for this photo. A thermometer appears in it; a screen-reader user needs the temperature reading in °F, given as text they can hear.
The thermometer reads 12 °F
